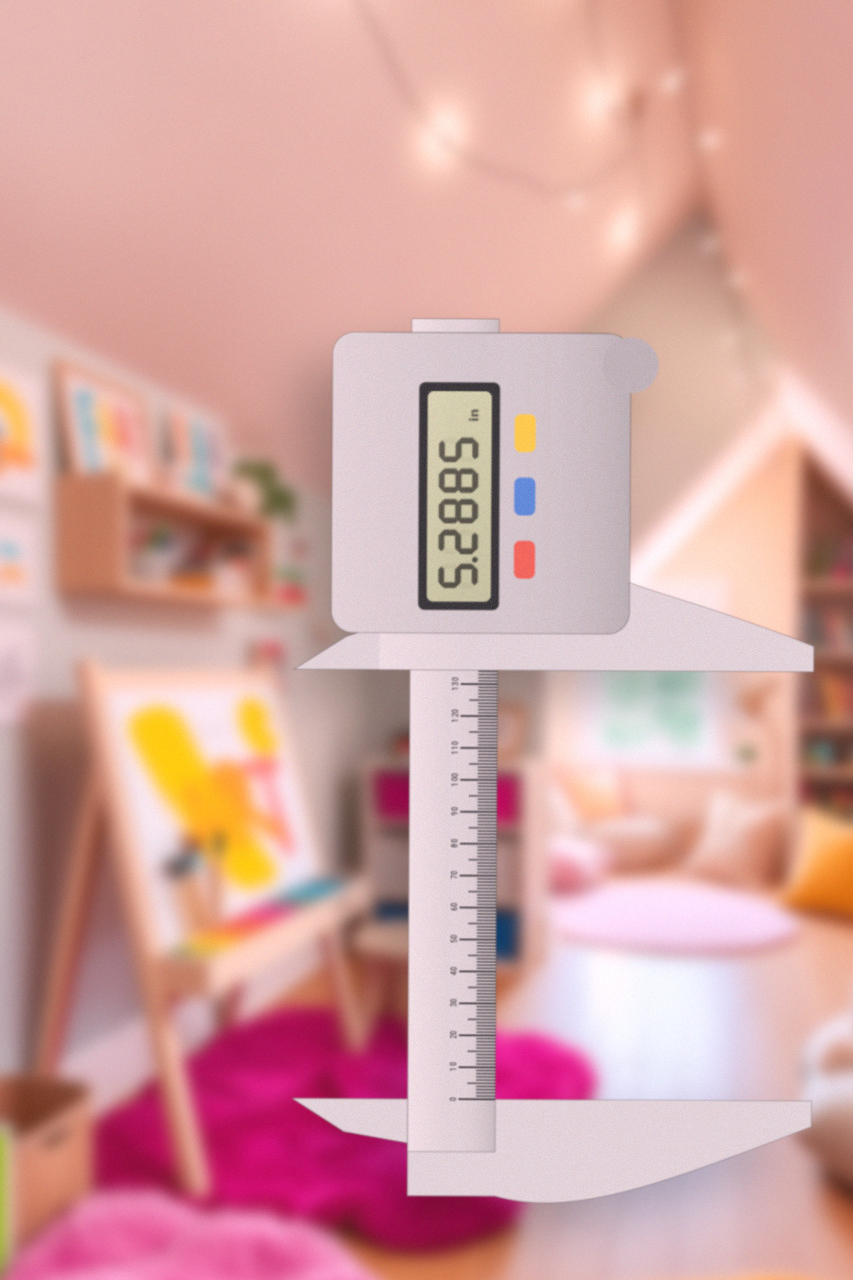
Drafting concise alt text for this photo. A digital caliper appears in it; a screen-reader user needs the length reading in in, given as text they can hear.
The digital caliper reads 5.2885 in
